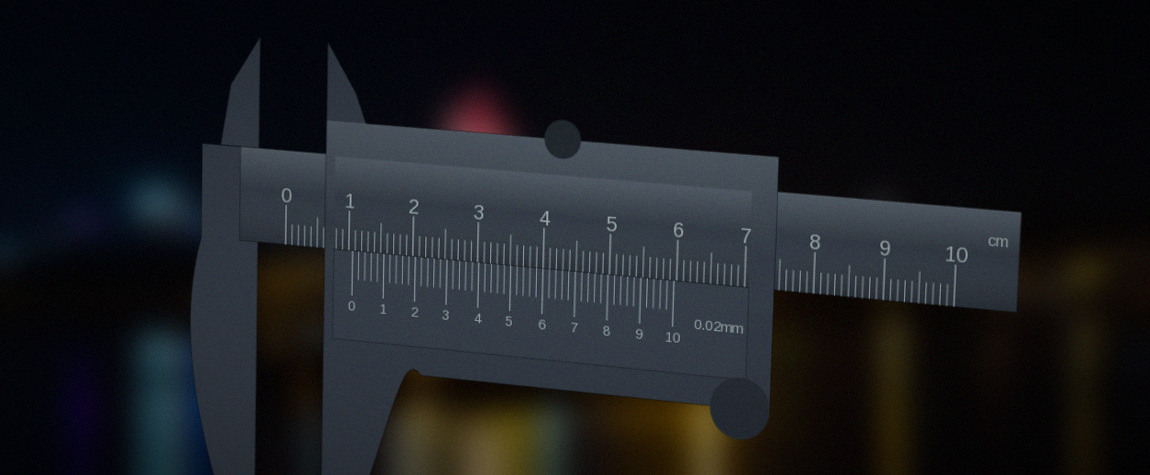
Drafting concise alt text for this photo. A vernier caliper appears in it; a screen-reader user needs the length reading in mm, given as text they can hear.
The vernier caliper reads 10.6 mm
